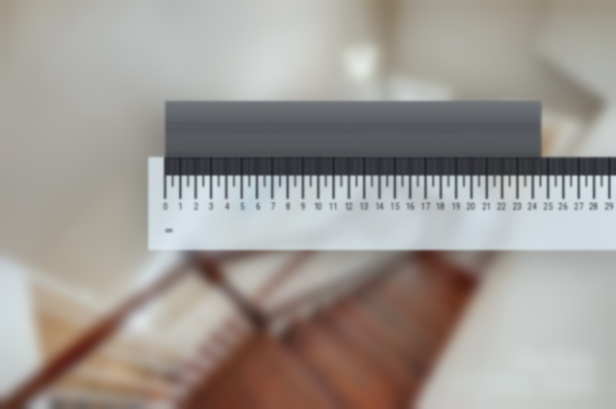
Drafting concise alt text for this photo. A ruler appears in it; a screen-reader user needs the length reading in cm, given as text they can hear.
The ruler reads 24.5 cm
